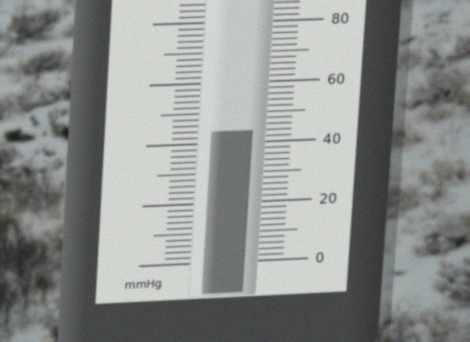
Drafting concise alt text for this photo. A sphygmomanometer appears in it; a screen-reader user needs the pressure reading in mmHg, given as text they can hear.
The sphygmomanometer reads 44 mmHg
